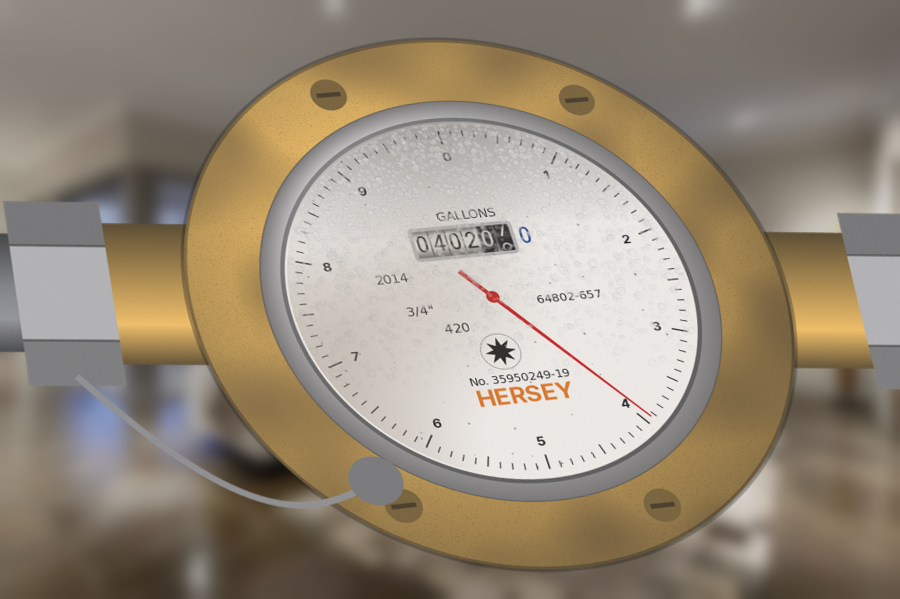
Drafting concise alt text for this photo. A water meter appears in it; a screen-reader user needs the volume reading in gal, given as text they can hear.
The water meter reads 402073.9 gal
